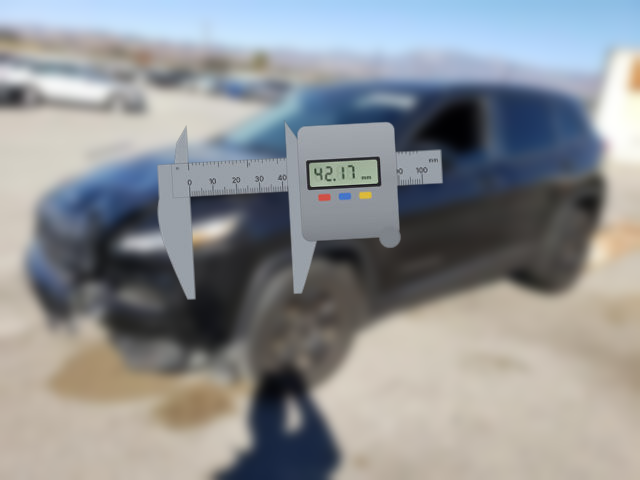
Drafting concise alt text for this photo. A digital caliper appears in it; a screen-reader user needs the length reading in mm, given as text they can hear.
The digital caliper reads 42.17 mm
